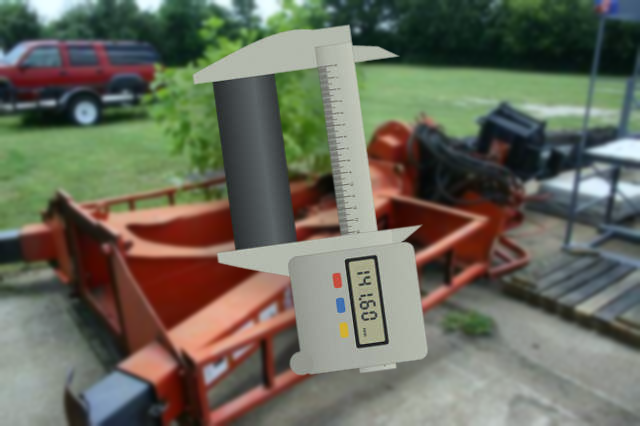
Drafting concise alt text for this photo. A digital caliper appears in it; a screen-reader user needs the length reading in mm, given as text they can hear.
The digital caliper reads 141.60 mm
